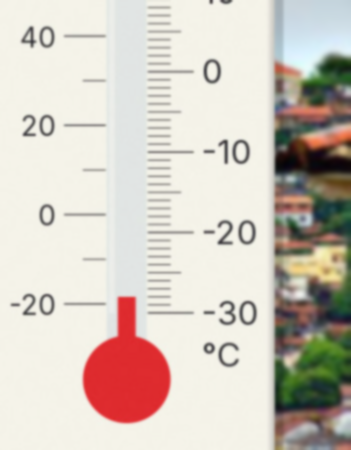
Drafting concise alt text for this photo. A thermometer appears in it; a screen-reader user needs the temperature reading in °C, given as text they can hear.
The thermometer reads -28 °C
